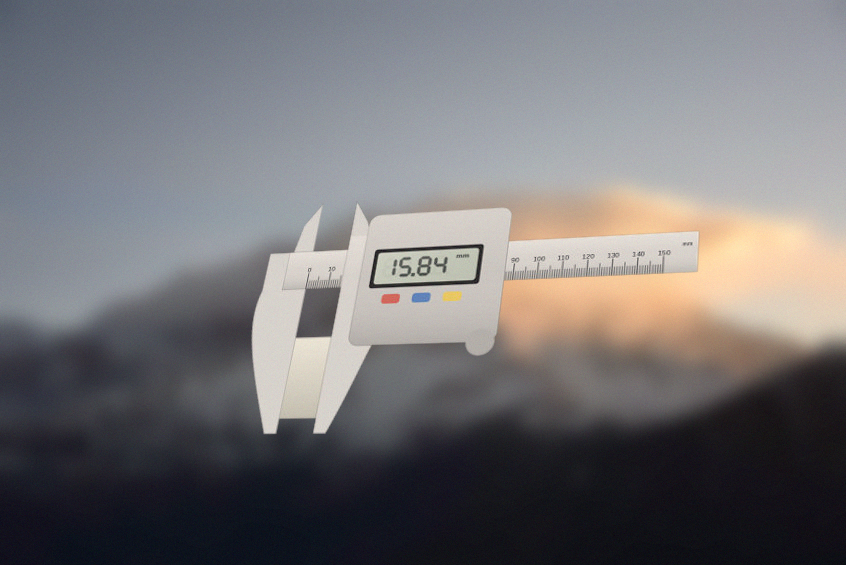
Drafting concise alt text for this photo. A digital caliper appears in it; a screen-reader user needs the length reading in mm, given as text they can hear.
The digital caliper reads 15.84 mm
